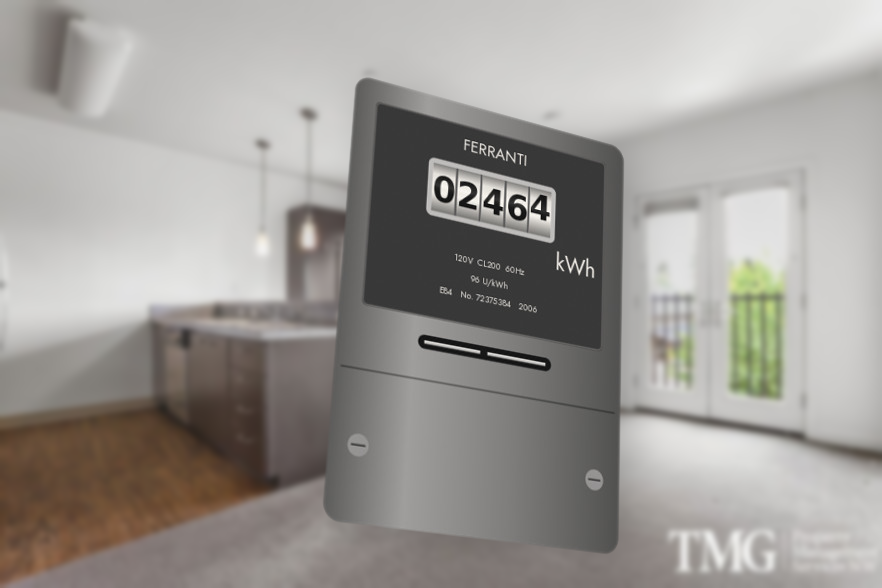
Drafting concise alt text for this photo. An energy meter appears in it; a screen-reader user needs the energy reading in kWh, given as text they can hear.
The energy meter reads 2464 kWh
